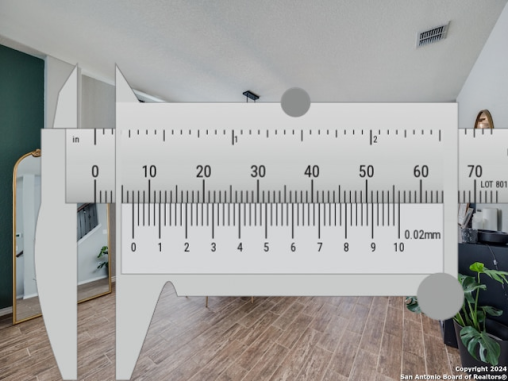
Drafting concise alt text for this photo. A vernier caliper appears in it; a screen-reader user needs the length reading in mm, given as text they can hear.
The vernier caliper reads 7.0 mm
